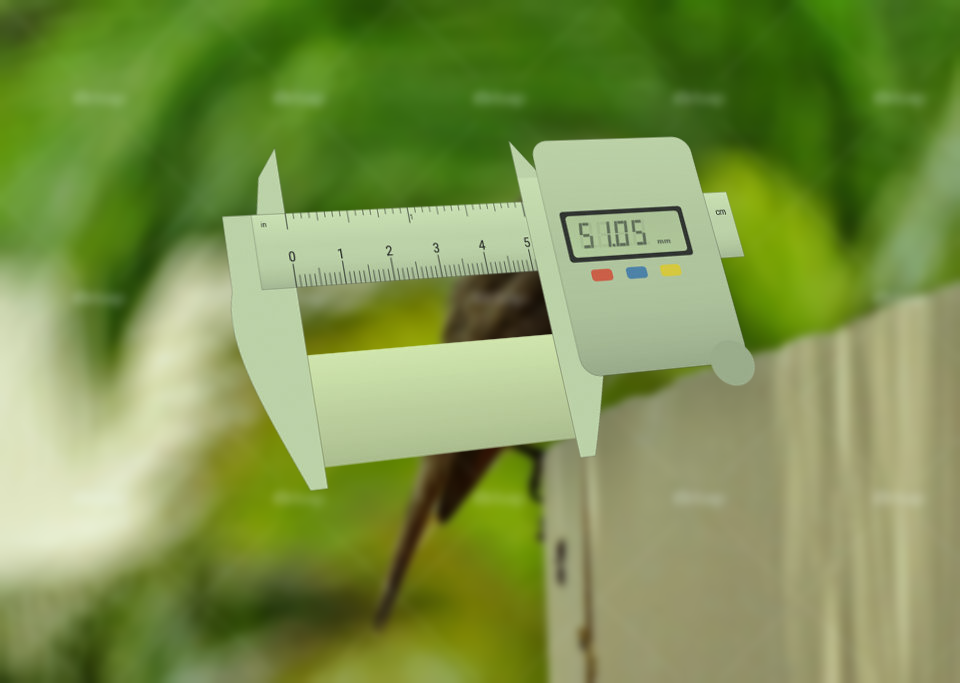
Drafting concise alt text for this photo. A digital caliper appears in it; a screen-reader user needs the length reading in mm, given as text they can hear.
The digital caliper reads 51.05 mm
